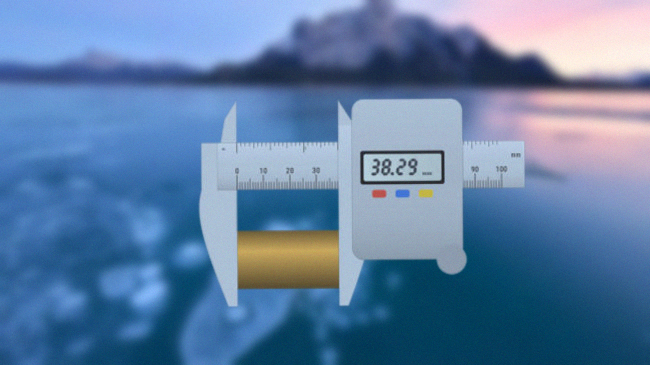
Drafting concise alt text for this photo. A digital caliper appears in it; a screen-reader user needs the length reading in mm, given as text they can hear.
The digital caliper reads 38.29 mm
